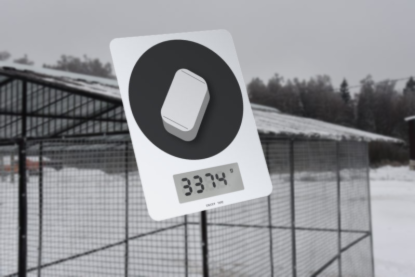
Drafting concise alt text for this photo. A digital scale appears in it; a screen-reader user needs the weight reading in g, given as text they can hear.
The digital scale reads 3374 g
